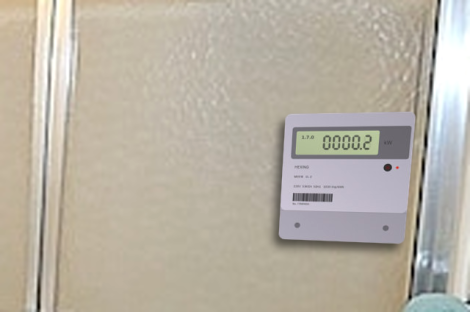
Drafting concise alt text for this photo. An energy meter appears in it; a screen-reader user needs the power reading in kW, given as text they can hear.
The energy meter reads 0.2 kW
